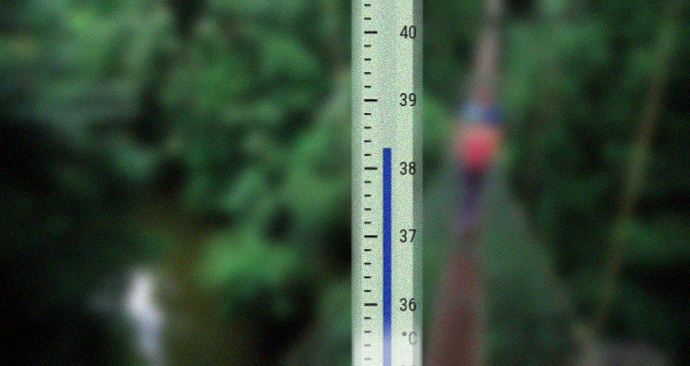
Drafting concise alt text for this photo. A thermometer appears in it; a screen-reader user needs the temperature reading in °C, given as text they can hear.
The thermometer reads 38.3 °C
